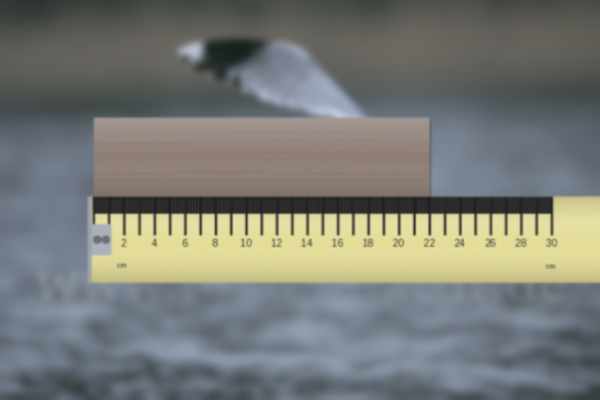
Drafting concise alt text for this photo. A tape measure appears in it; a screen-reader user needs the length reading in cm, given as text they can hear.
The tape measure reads 22 cm
